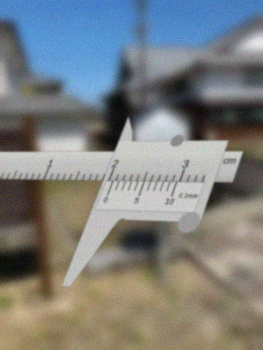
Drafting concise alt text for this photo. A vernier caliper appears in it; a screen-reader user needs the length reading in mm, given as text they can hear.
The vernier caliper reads 20.6 mm
